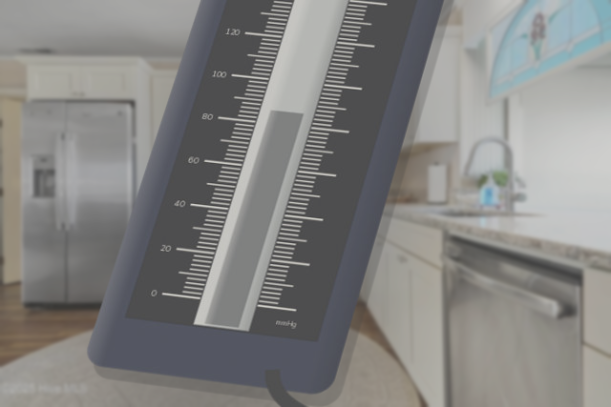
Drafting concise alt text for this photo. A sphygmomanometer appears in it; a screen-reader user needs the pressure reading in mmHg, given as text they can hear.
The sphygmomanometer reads 86 mmHg
